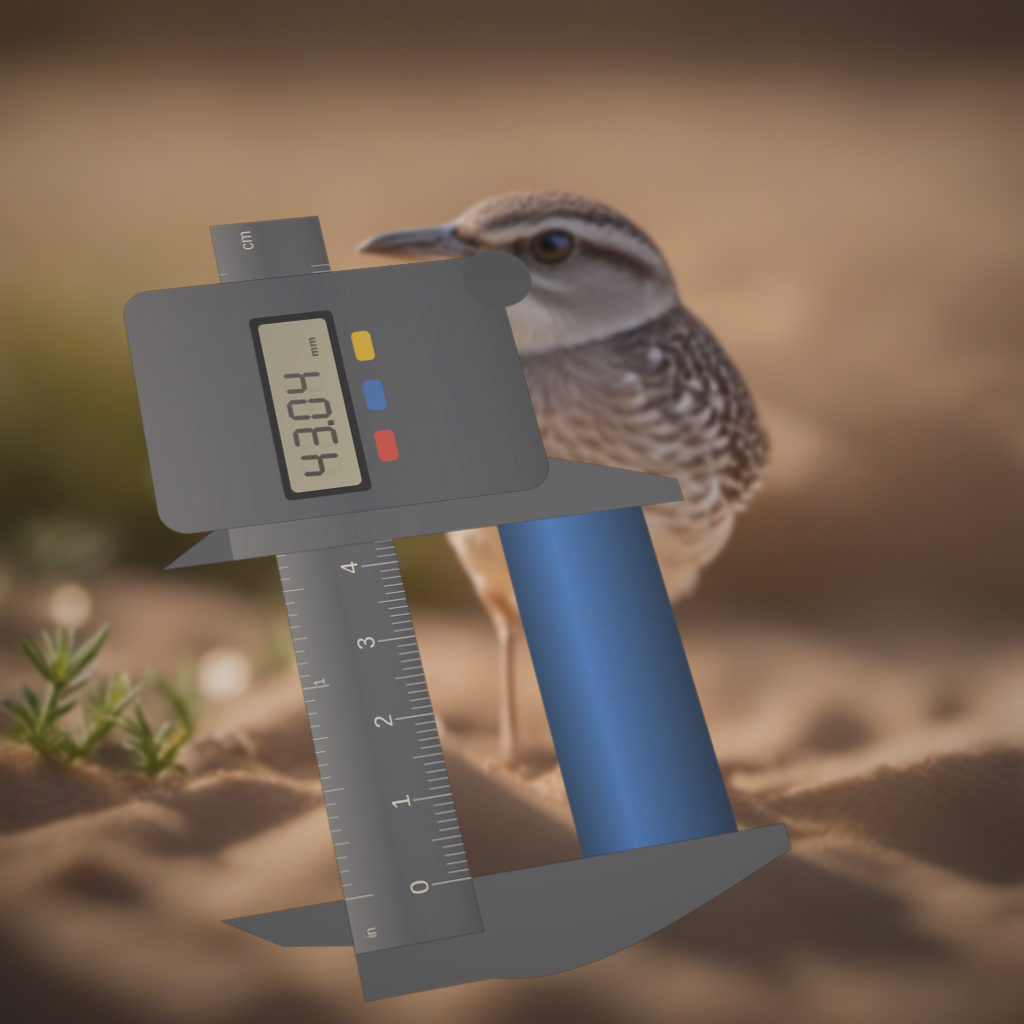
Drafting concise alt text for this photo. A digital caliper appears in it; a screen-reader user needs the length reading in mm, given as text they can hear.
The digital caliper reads 43.04 mm
